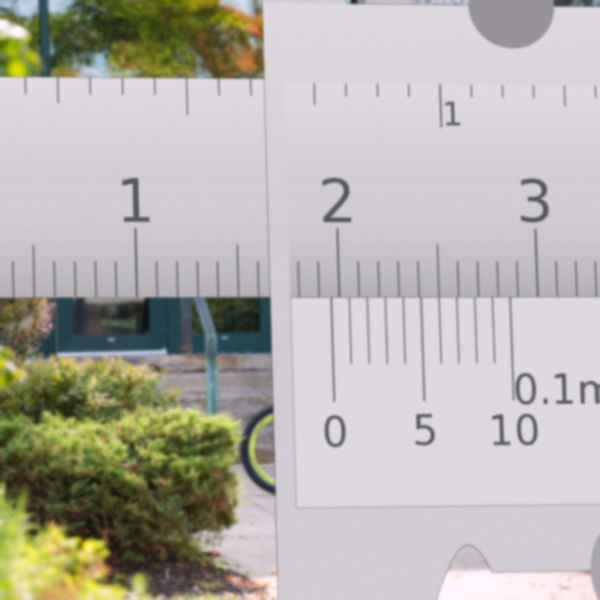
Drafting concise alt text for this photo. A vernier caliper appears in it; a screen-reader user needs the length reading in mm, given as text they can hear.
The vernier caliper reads 19.6 mm
